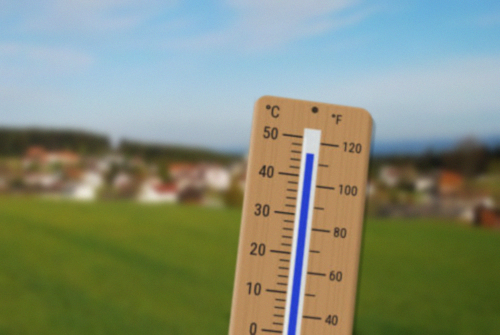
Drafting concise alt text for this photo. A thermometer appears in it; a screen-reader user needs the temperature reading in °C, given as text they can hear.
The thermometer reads 46 °C
